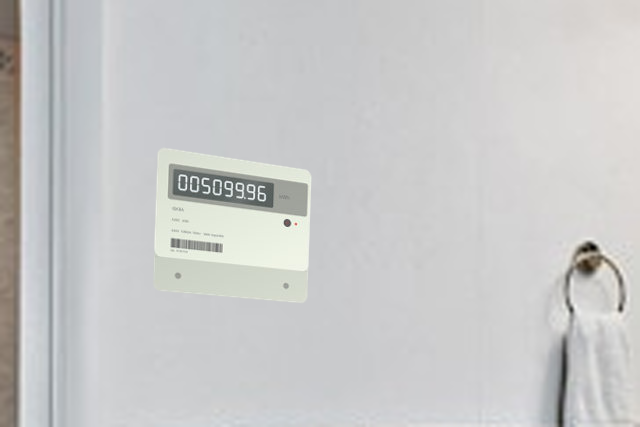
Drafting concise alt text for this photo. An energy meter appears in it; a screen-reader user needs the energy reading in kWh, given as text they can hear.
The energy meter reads 5099.96 kWh
